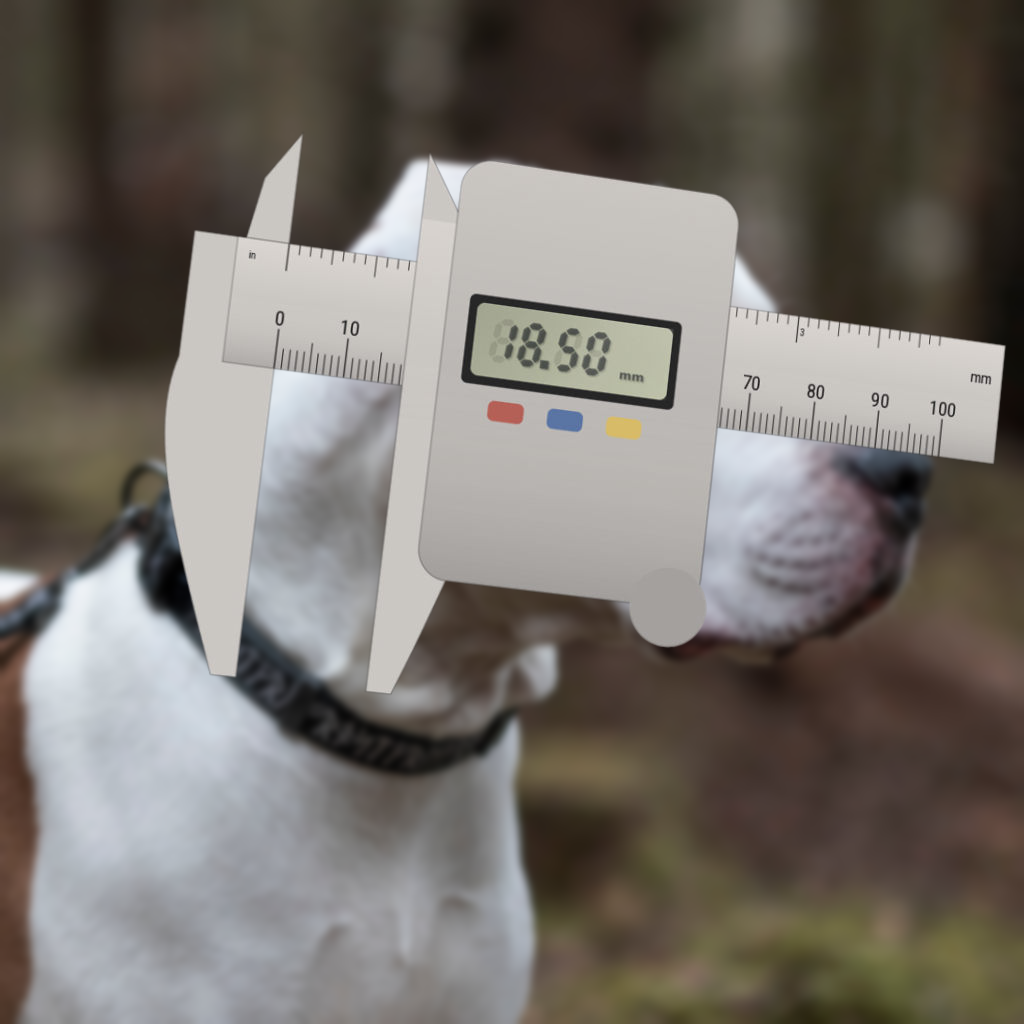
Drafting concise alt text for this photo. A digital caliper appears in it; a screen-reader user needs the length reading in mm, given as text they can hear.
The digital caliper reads 18.50 mm
